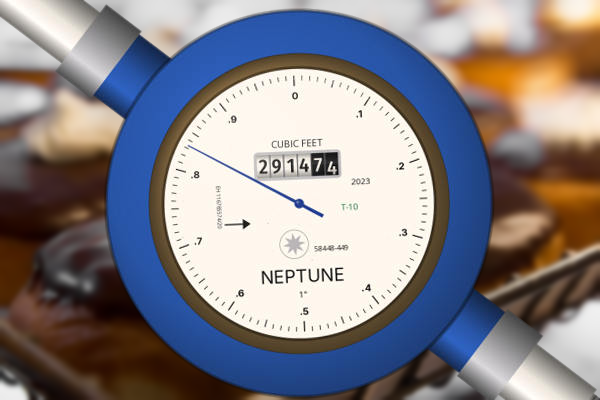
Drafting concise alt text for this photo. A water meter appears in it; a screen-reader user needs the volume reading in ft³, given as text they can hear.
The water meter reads 291473.83 ft³
